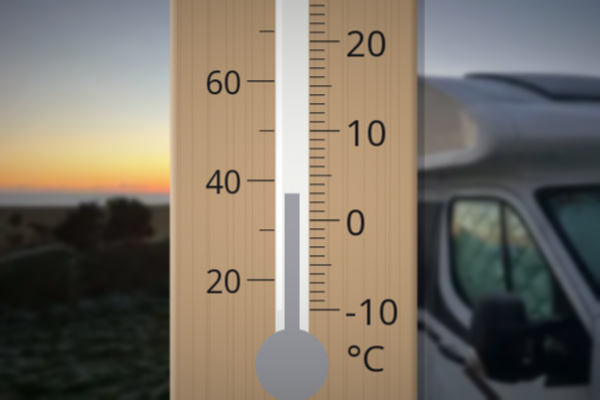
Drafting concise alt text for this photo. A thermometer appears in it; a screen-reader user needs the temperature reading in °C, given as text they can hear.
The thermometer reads 3 °C
